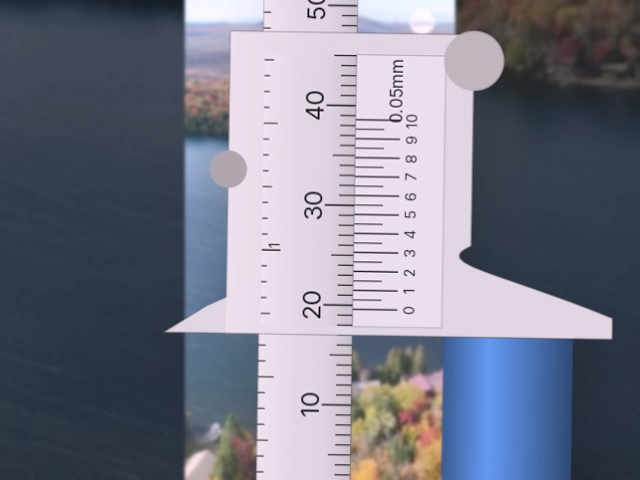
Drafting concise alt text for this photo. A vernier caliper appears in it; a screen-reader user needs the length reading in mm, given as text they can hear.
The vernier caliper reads 19.6 mm
